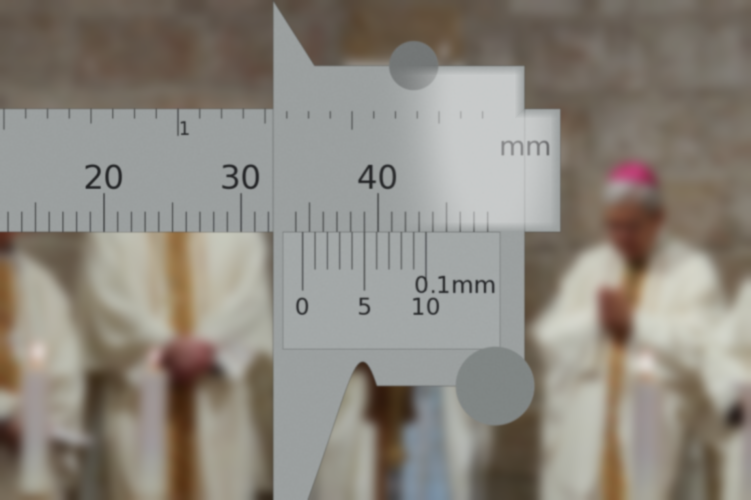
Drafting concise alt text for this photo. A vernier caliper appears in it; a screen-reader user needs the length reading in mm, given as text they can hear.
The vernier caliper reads 34.5 mm
